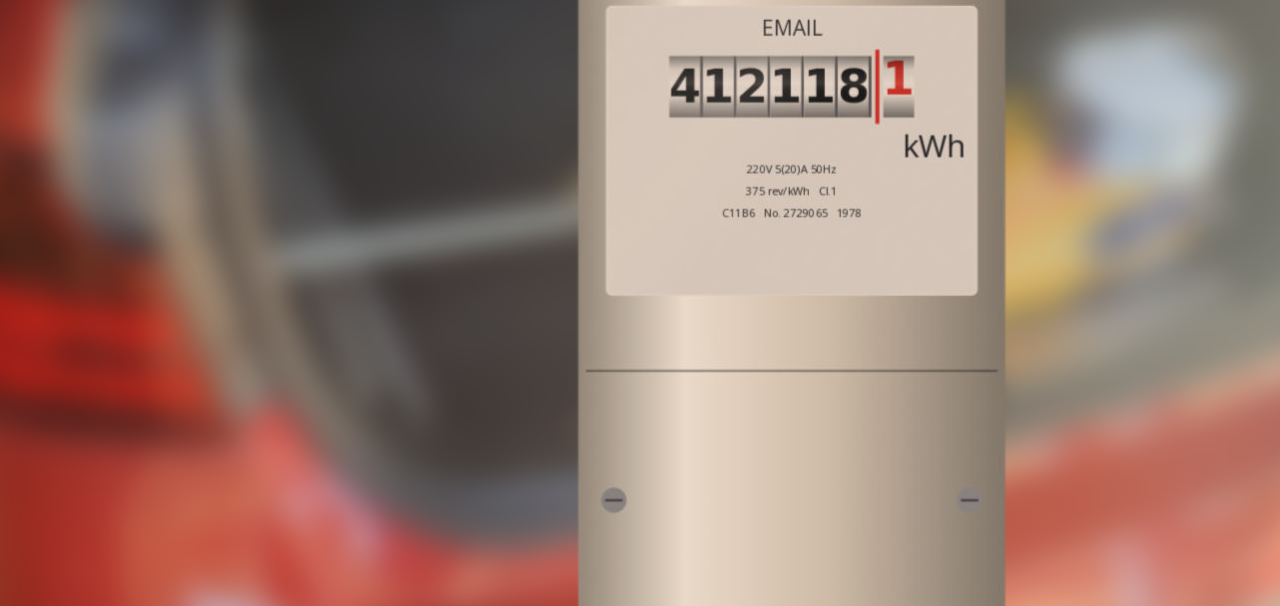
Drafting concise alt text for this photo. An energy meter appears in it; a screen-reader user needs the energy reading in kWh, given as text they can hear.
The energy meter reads 412118.1 kWh
